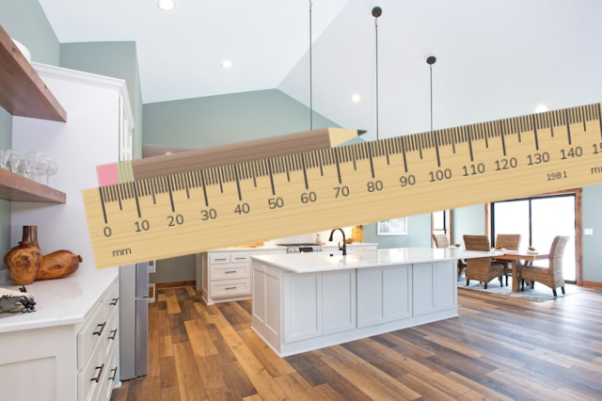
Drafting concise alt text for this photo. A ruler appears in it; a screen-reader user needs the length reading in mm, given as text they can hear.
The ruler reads 80 mm
